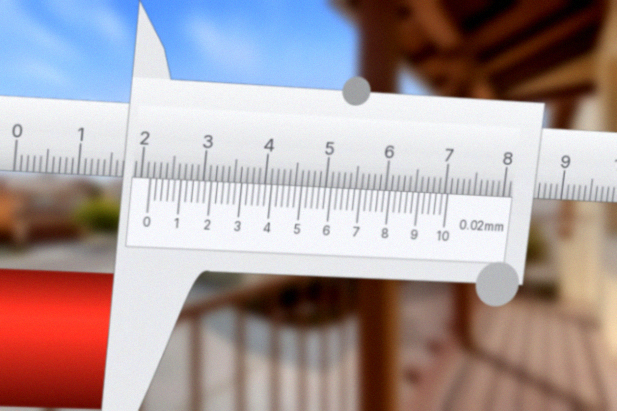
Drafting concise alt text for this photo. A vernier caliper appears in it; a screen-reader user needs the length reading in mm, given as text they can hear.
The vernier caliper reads 21.5 mm
